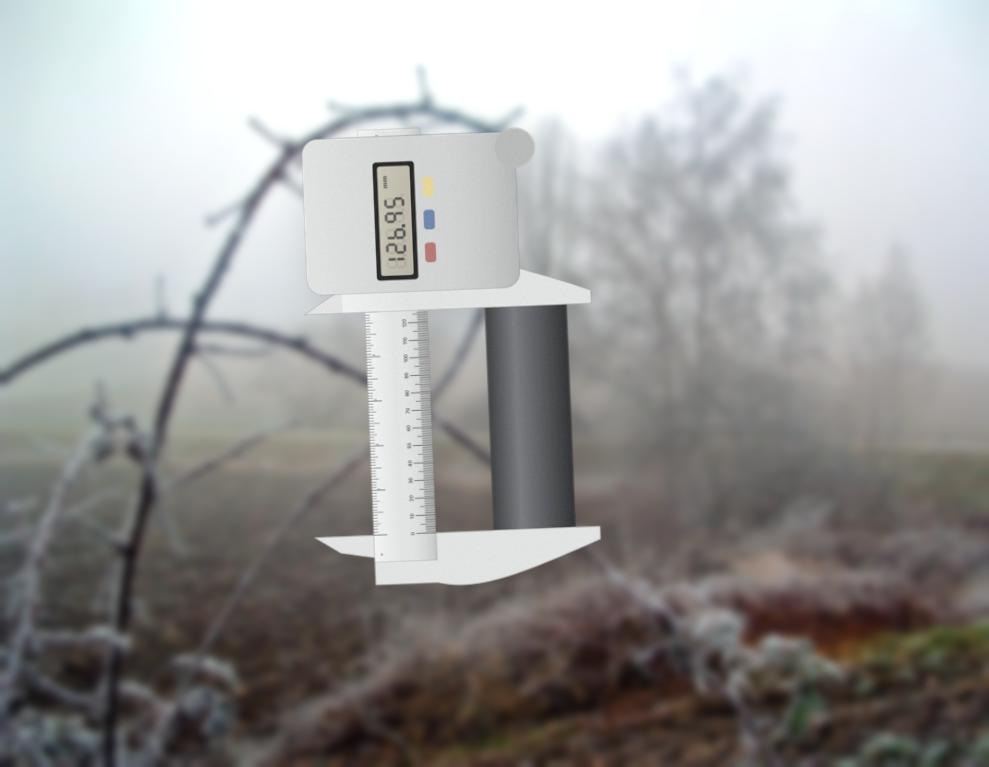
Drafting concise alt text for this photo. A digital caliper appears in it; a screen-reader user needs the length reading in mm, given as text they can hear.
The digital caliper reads 126.95 mm
